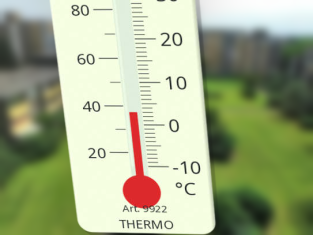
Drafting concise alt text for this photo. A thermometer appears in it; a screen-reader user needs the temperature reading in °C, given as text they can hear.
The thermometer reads 3 °C
